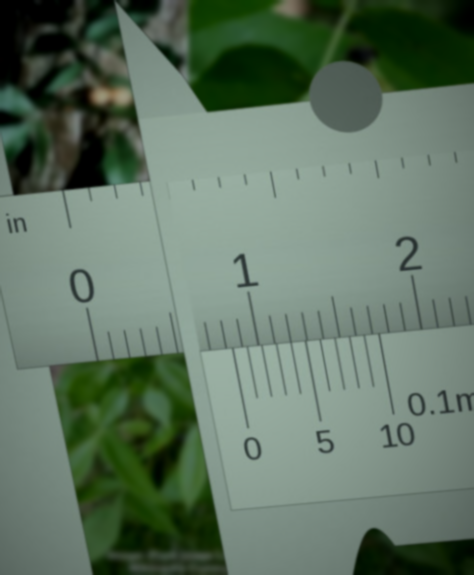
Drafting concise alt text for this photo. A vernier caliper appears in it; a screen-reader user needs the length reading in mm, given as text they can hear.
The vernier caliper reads 8.4 mm
